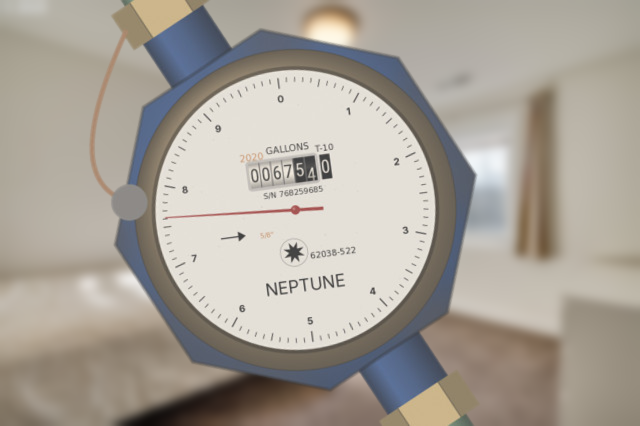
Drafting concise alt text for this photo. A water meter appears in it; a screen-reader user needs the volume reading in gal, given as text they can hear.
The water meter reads 67537.6 gal
